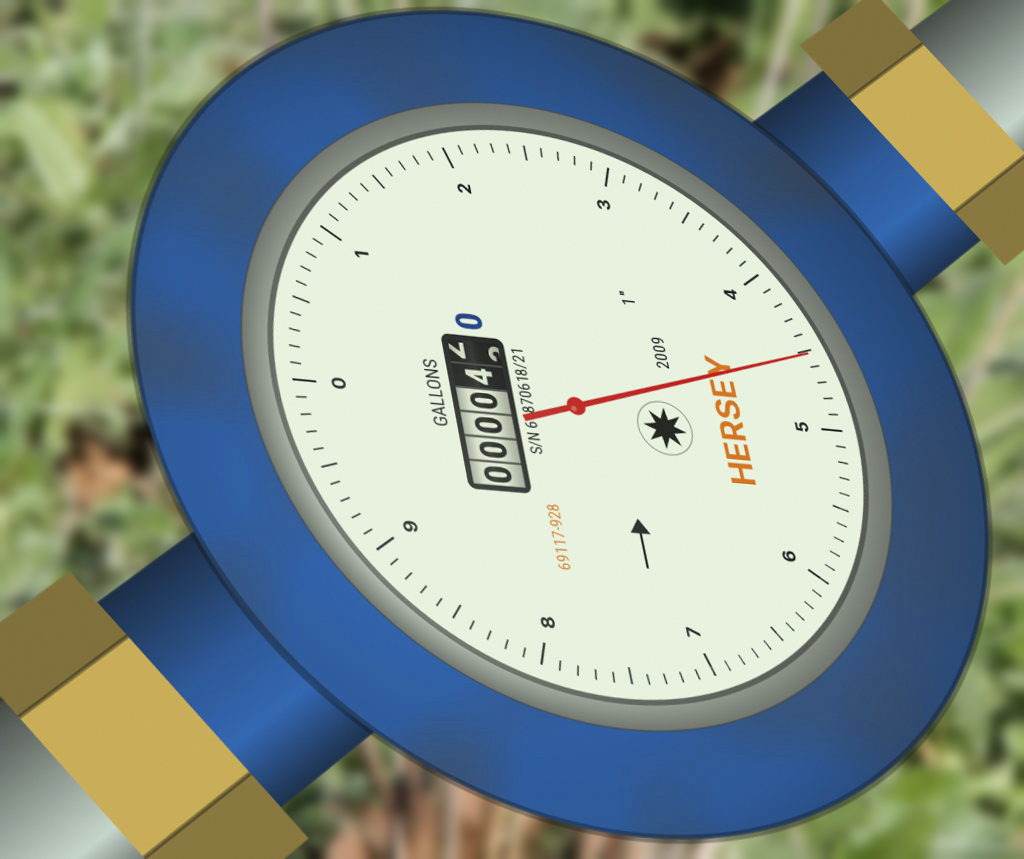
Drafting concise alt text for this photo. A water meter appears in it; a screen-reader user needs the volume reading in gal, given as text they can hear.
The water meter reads 424.5 gal
